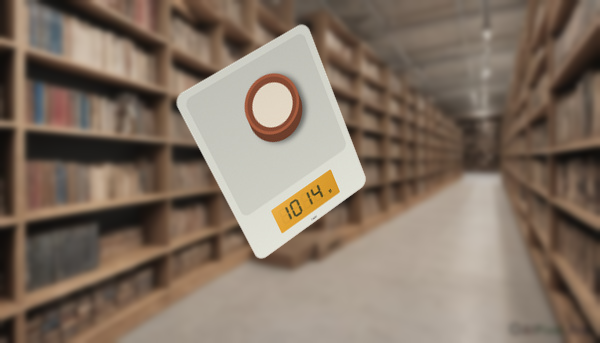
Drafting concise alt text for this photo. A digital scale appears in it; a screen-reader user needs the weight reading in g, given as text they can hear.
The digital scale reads 1014 g
